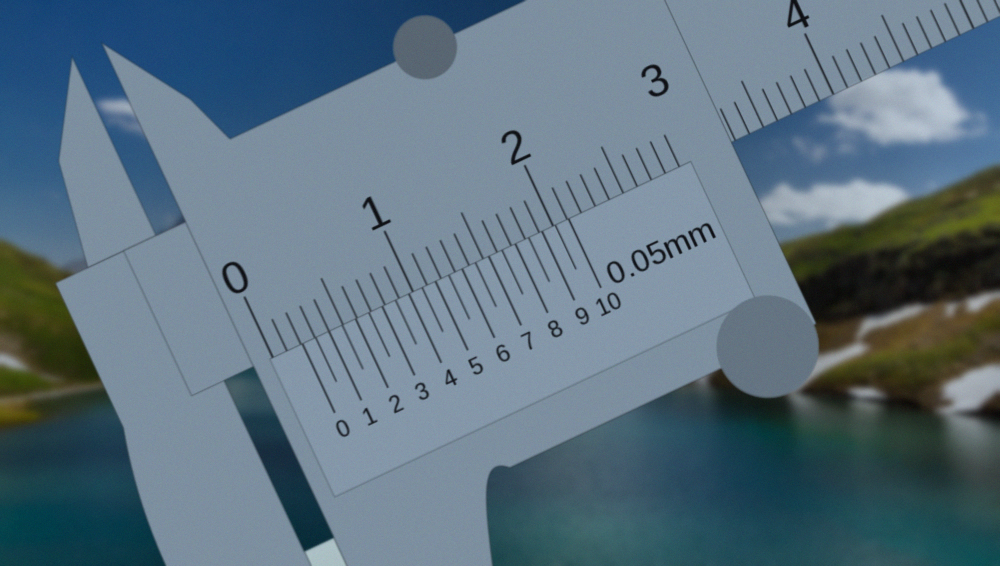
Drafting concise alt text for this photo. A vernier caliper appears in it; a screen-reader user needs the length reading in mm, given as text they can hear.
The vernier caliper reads 2.1 mm
